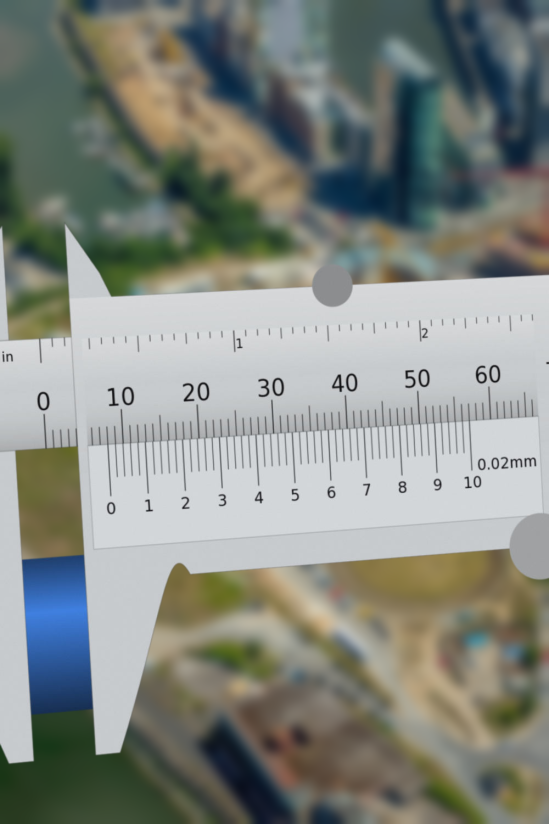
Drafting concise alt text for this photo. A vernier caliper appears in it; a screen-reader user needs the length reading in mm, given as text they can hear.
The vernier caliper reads 8.0 mm
